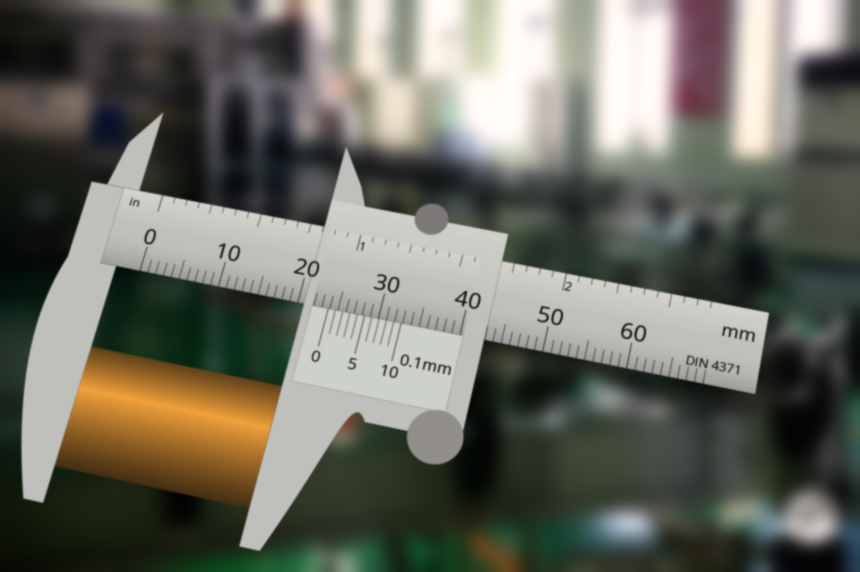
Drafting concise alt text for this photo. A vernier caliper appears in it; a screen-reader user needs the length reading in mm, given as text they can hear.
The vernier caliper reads 23.8 mm
